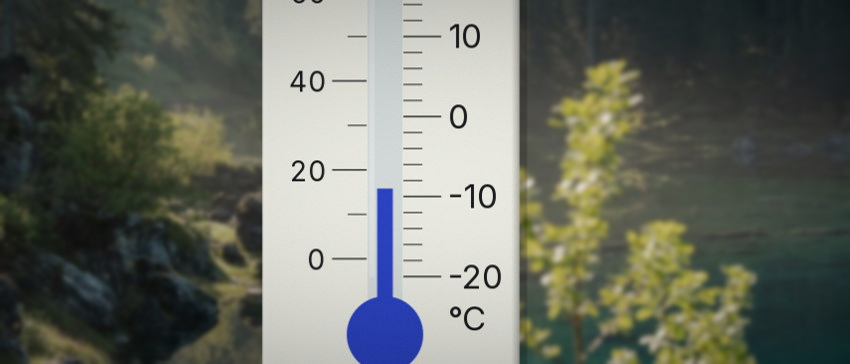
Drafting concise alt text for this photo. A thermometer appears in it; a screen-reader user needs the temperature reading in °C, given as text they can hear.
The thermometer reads -9 °C
